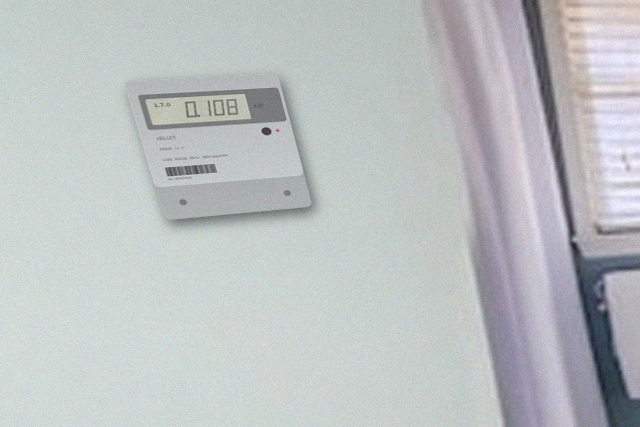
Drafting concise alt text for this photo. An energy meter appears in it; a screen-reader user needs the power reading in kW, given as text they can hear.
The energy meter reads 0.108 kW
